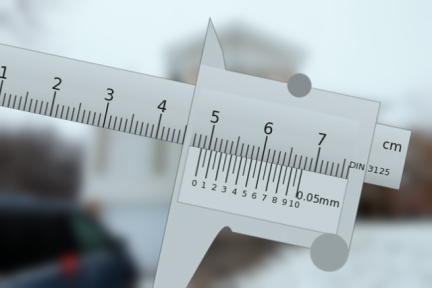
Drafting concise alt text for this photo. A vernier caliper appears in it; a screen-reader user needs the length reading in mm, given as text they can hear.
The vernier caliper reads 48.6 mm
